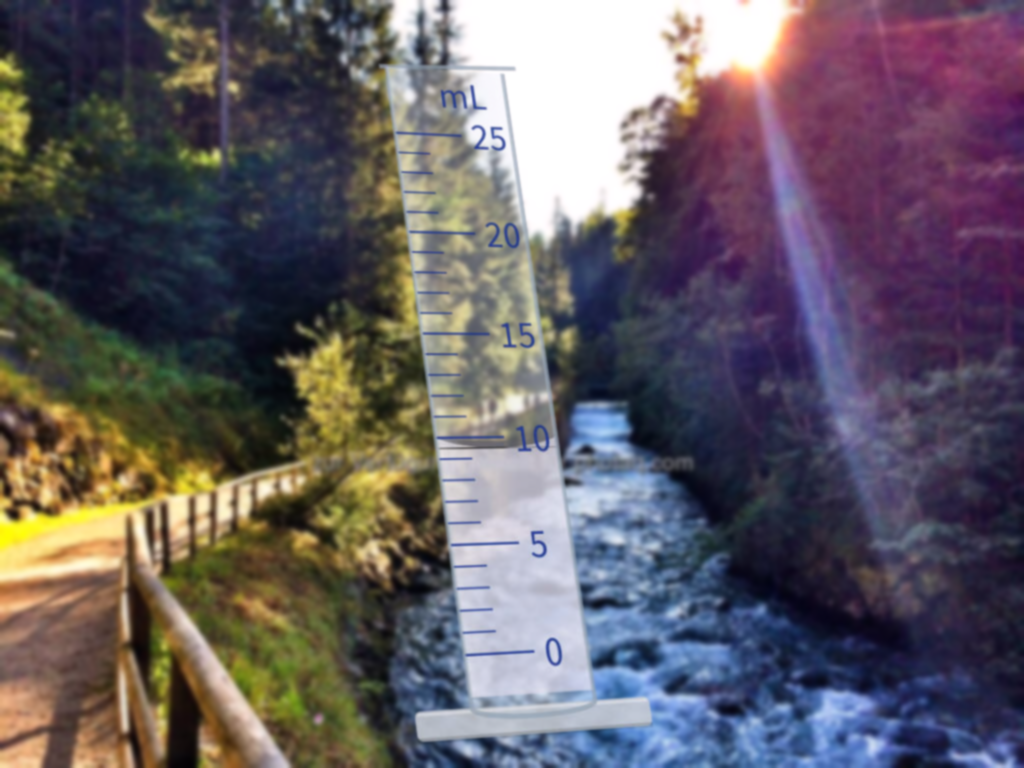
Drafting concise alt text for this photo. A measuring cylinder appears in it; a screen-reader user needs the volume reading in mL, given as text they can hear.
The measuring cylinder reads 9.5 mL
